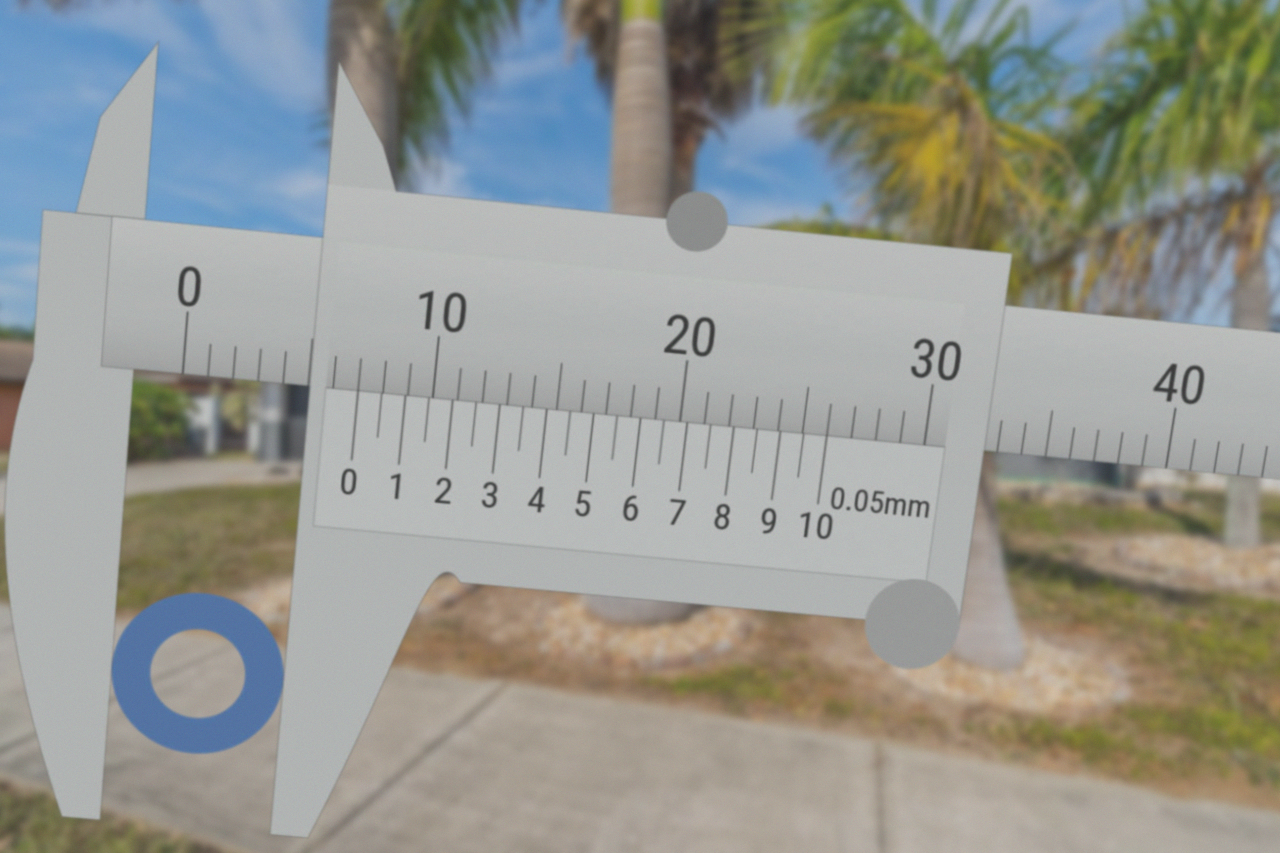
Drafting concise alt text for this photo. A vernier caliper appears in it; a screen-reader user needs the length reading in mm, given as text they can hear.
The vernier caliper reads 7.0 mm
